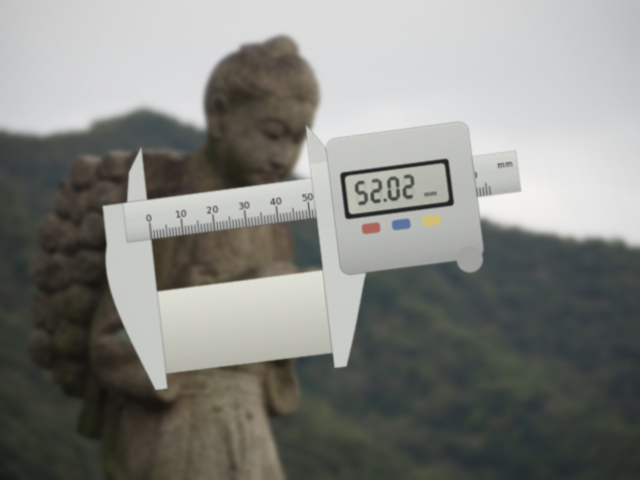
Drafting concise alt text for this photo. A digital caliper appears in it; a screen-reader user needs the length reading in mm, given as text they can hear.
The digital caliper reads 52.02 mm
